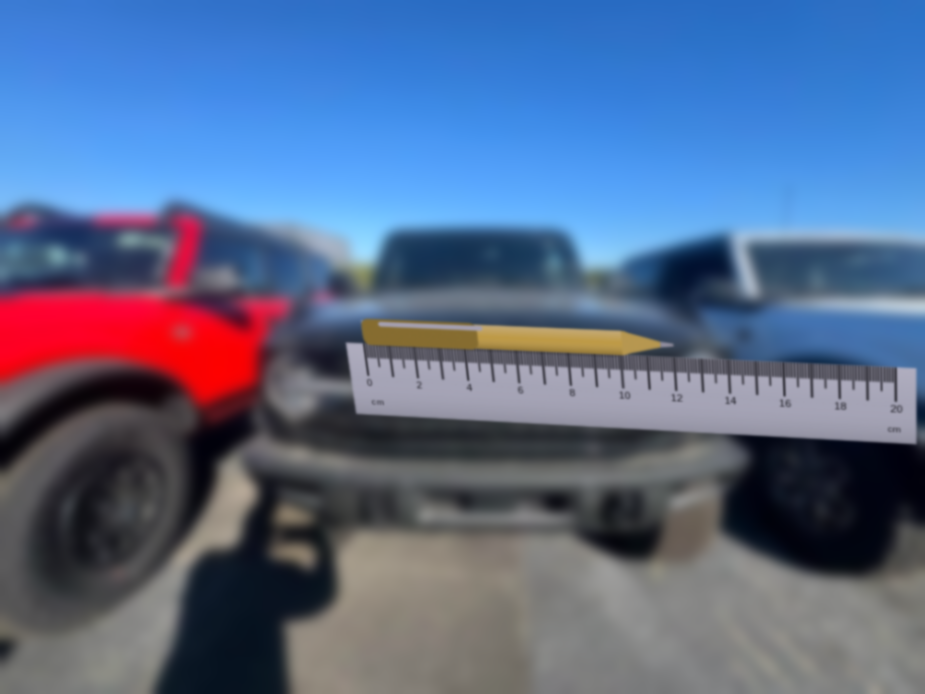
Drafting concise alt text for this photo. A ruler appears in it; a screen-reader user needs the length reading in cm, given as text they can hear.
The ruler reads 12 cm
